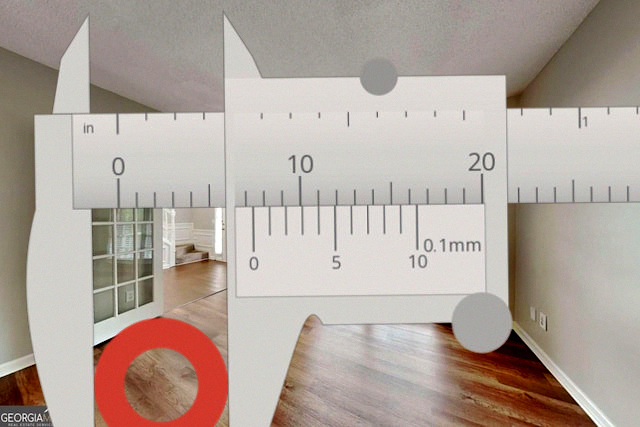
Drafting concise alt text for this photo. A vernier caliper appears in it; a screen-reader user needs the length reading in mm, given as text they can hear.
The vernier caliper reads 7.4 mm
